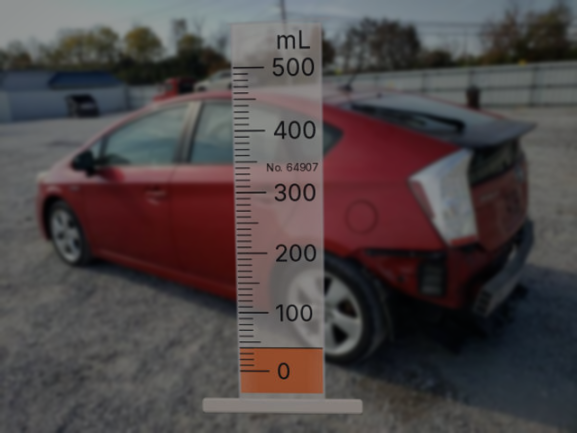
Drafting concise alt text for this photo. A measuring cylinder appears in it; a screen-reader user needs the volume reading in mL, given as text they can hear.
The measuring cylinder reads 40 mL
